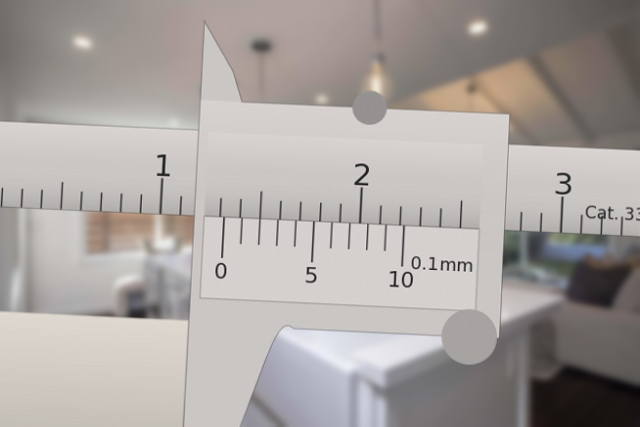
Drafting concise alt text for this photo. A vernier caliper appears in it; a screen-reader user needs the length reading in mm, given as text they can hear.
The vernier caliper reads 13.2 mm
